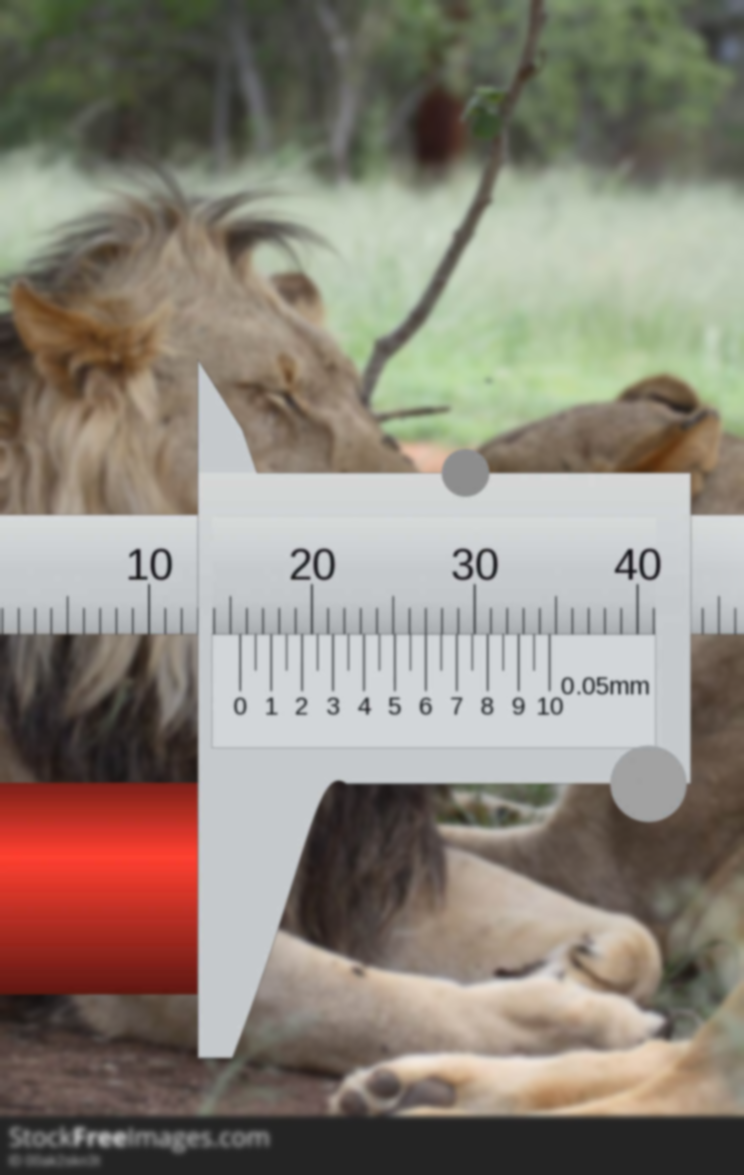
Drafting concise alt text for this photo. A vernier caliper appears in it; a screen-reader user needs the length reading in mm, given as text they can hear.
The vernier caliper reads 15.6 mm
